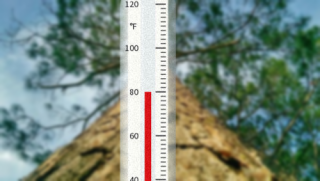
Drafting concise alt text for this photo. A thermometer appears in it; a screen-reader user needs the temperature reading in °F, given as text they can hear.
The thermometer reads 80 °F
